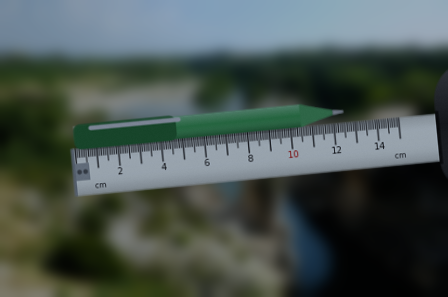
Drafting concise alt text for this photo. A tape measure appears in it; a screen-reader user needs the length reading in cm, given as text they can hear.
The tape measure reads 12.5 cm
